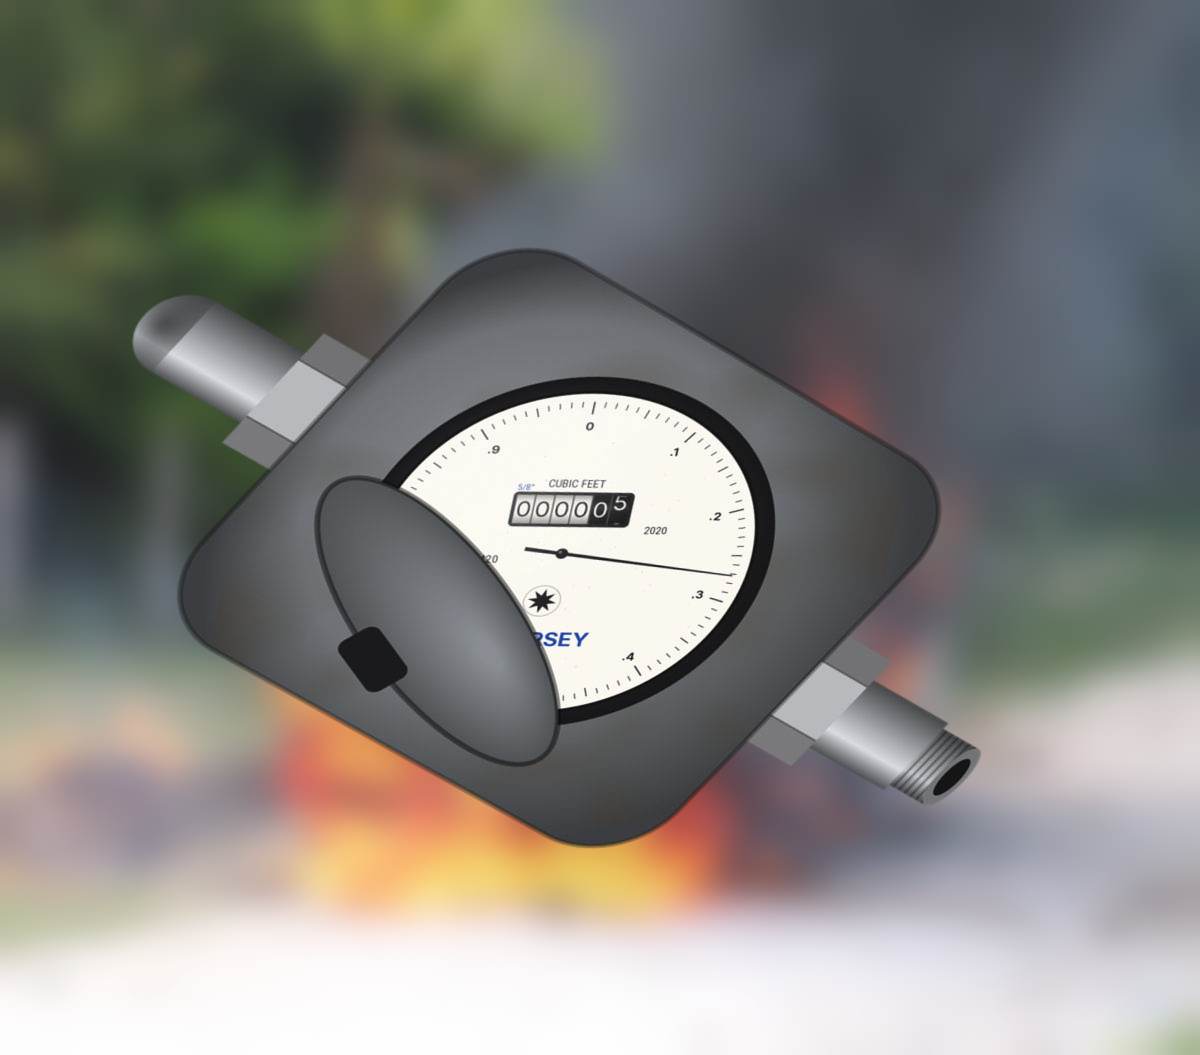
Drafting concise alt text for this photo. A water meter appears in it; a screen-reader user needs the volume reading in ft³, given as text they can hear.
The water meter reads 5.27 ft³
